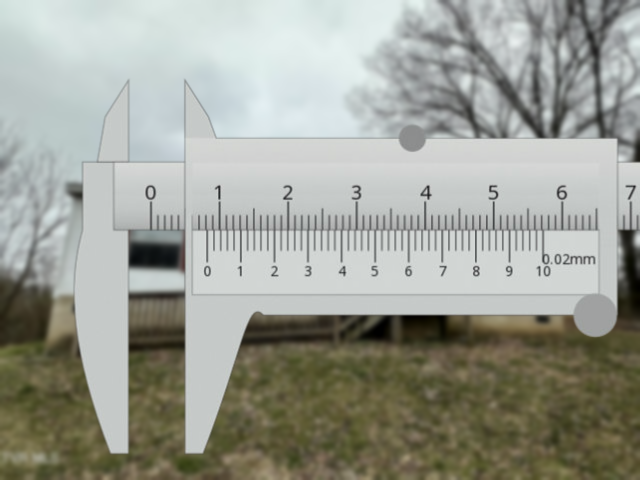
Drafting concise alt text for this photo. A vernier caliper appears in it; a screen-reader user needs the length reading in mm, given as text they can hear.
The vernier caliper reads 8.2 mm
